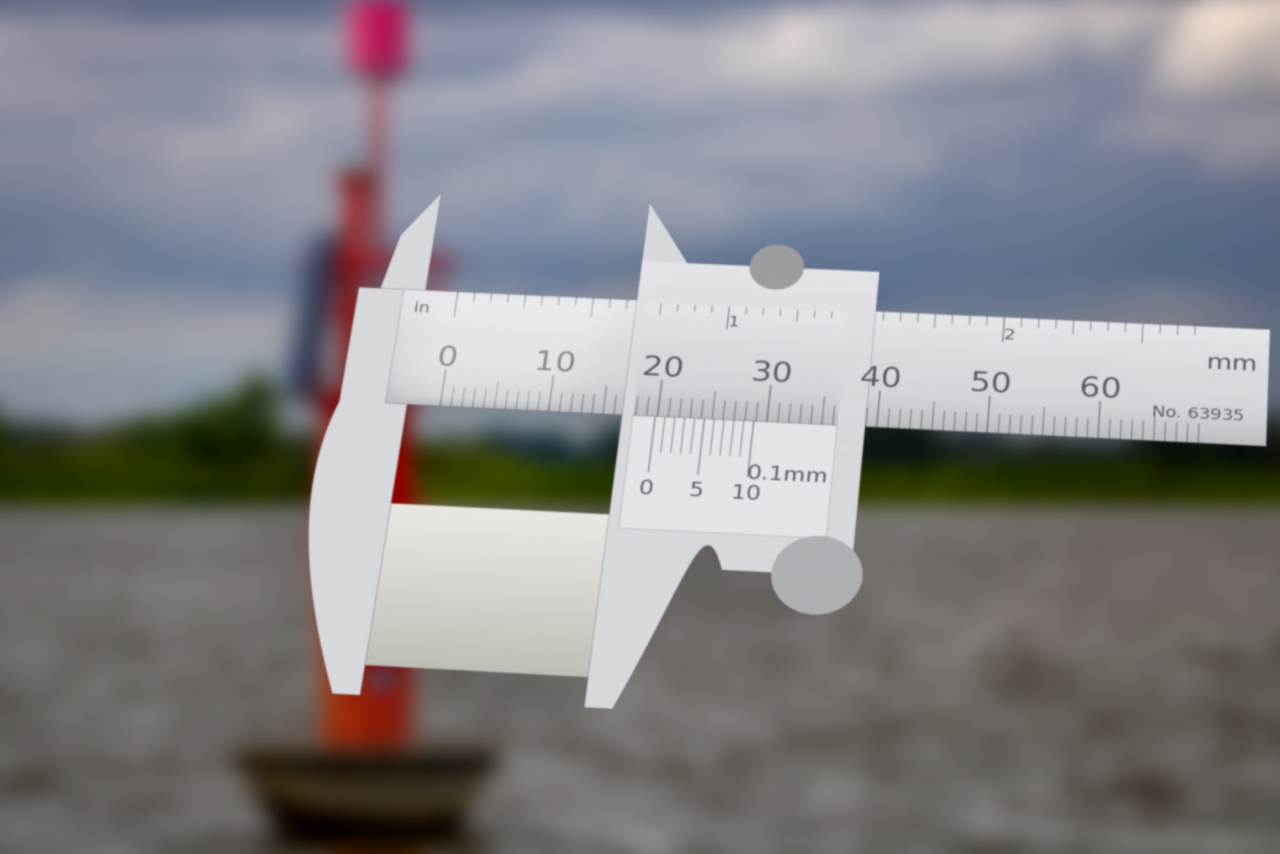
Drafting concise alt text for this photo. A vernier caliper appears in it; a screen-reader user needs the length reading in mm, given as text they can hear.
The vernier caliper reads 19.8 mm
